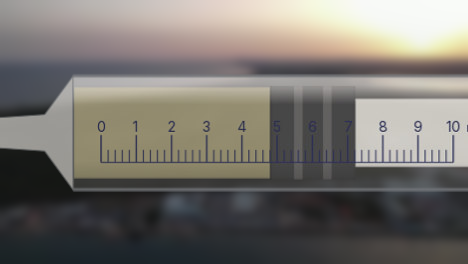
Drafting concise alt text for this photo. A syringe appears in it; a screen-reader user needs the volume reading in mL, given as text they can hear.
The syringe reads 4.8 mL
